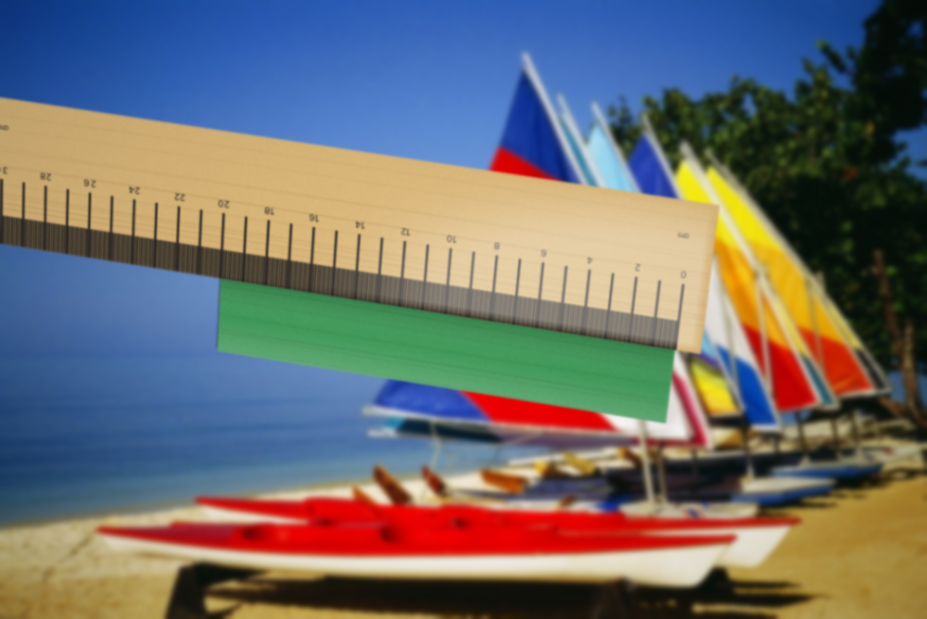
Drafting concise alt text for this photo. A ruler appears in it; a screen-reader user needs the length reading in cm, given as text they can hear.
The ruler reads 20 cm
